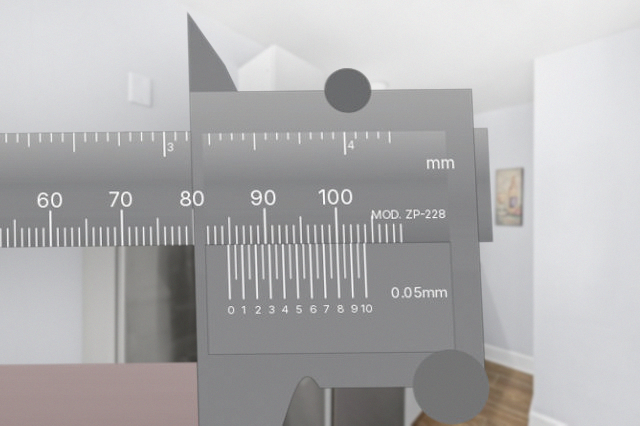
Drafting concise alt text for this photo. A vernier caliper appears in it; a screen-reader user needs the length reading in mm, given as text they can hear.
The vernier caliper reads 84.8 mm
